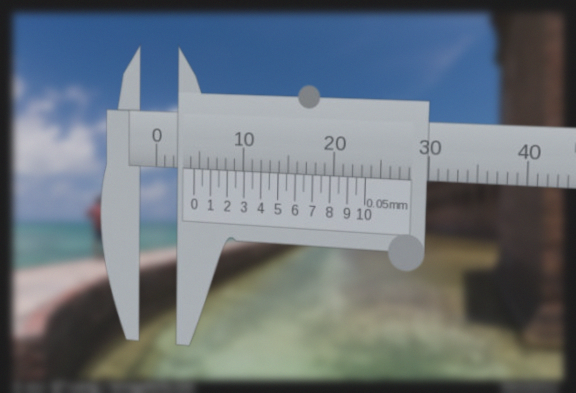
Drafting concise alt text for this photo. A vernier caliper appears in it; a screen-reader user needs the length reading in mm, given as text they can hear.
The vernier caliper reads 4.4 mm
